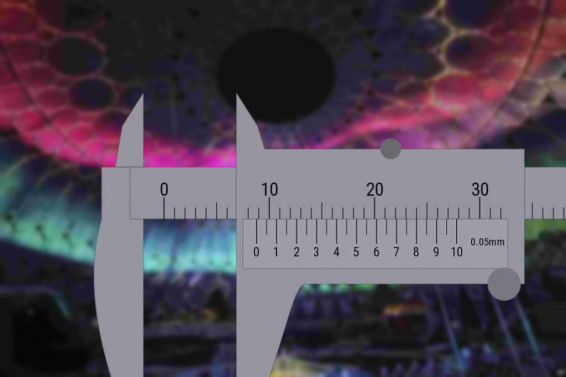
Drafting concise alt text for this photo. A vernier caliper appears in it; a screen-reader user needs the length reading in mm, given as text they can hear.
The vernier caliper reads 8.8 mm
